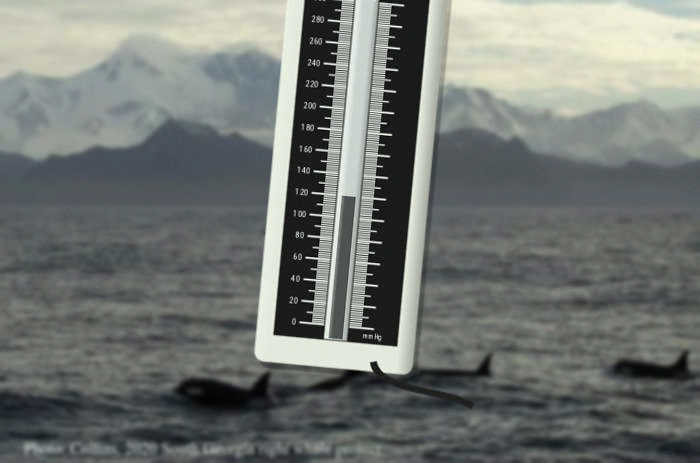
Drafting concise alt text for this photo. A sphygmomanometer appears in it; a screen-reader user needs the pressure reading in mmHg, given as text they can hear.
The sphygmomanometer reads 120 mmHg
